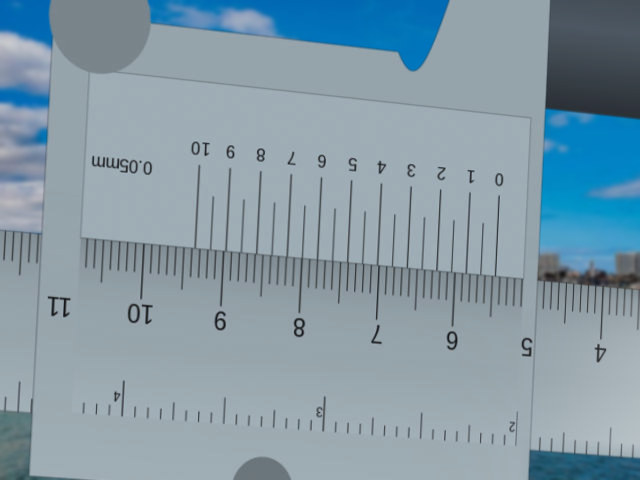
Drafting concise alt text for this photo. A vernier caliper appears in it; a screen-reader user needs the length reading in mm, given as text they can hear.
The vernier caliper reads 54.6 mm
